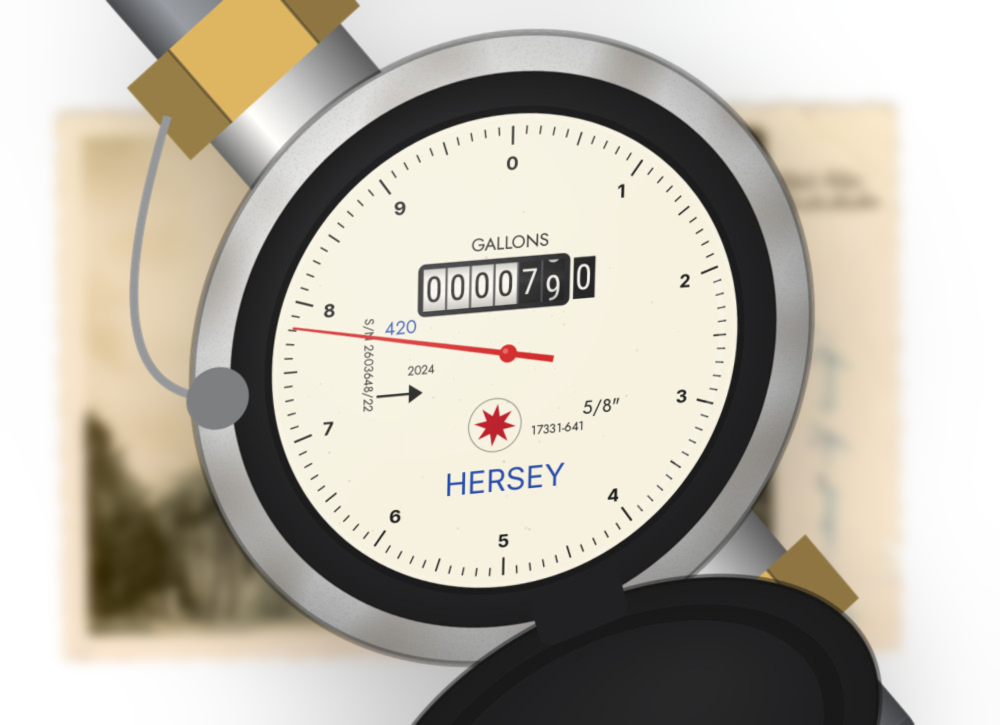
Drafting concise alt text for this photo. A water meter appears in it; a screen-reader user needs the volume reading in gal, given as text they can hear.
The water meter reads 787.8 gal
